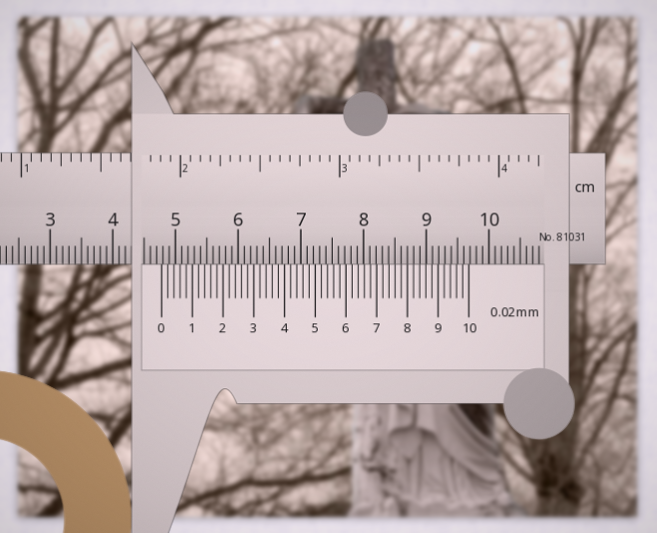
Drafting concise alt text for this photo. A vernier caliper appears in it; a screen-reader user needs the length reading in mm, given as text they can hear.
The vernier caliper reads 47.8 mm
